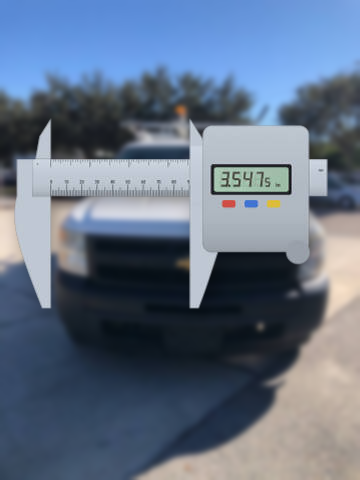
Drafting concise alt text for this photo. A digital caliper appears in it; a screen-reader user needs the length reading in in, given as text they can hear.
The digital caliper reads 3.5475 in
